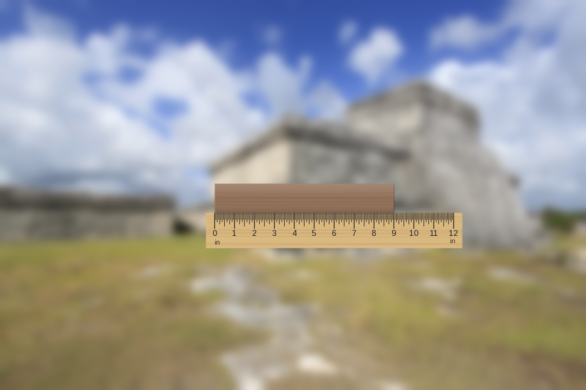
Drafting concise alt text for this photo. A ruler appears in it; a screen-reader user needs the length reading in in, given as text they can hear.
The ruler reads 9 in
